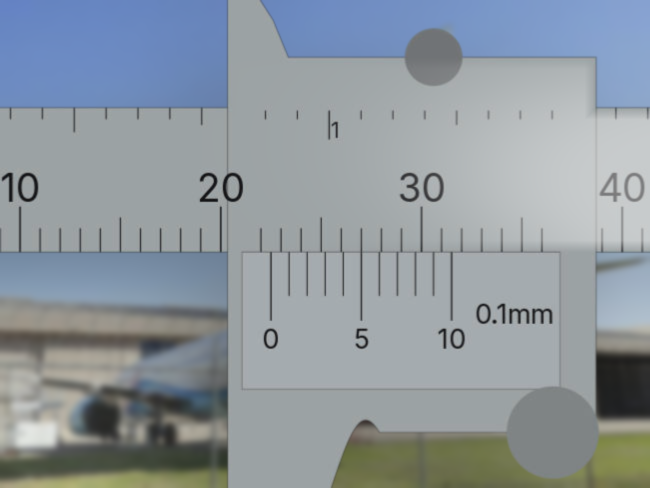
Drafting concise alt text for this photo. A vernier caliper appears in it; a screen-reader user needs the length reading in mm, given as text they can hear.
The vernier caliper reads 22.5 mm
